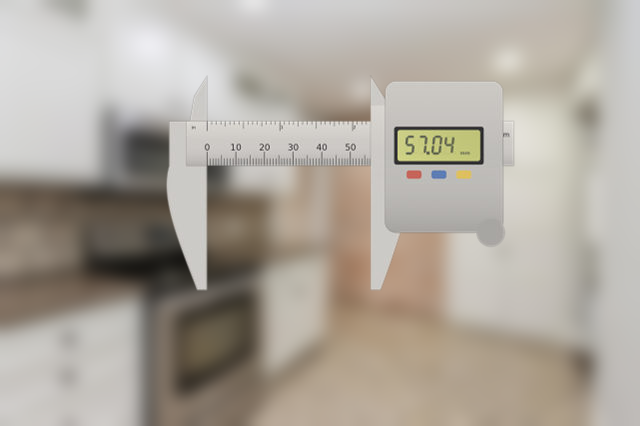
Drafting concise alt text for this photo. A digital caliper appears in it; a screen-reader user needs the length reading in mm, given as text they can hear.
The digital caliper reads 57.04 mm
